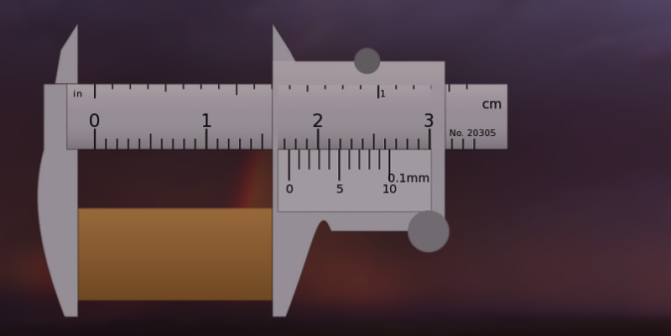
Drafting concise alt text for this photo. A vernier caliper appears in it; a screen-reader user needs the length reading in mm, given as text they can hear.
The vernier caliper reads 17.4 mm
